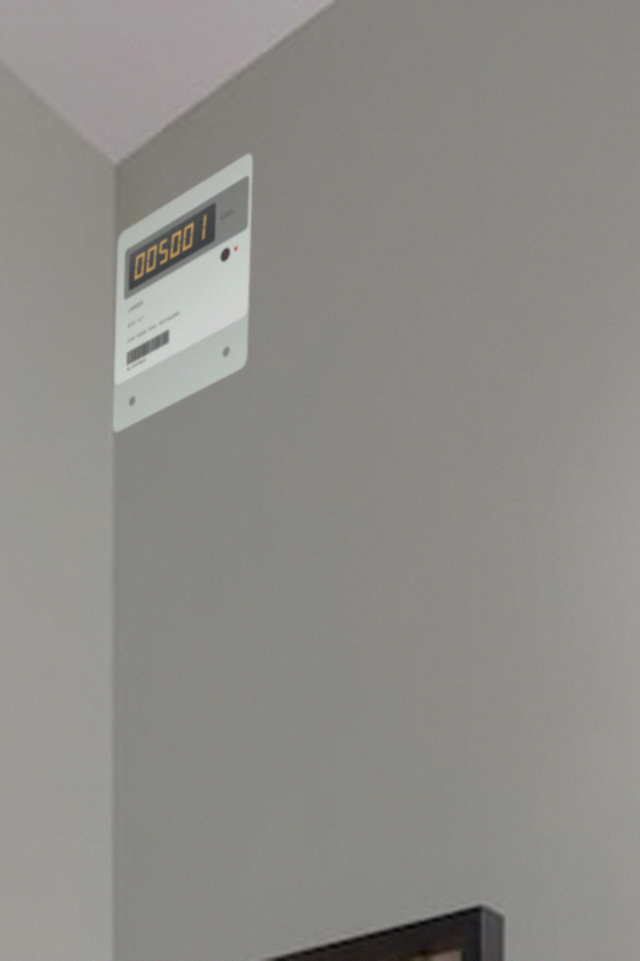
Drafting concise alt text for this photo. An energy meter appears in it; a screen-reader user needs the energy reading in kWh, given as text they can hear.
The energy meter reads 5001 kWh
